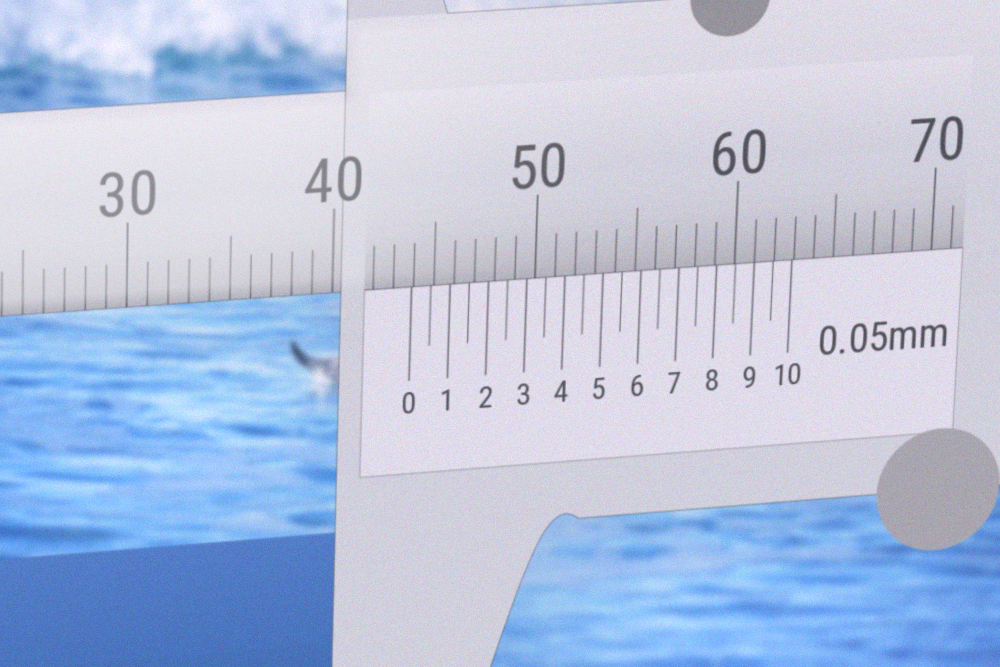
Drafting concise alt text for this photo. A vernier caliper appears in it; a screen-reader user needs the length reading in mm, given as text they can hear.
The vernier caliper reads 43.9 mm
